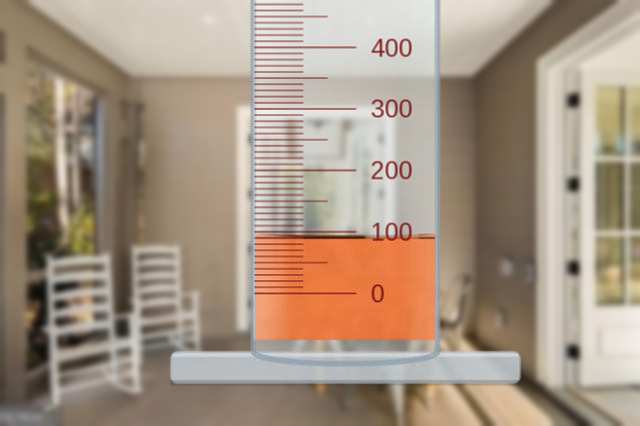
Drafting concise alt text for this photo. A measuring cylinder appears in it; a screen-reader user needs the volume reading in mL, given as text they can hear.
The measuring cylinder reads 90 mL
